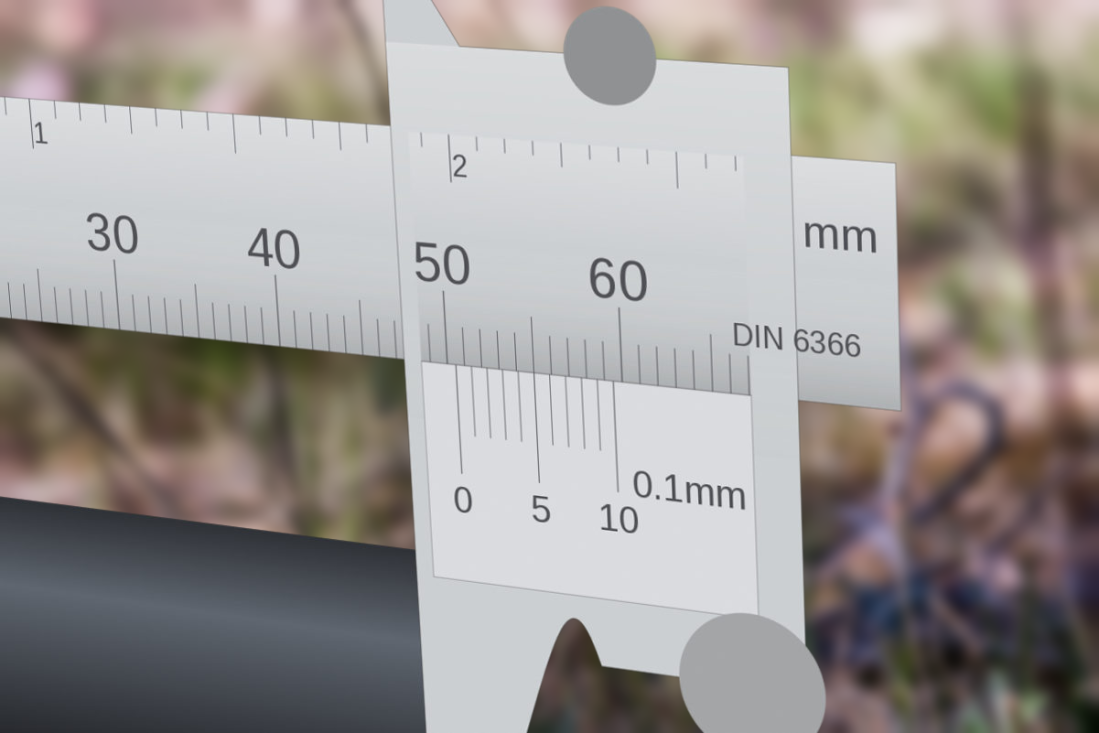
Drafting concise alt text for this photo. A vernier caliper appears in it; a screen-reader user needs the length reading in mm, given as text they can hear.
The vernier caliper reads 50.5 mm
